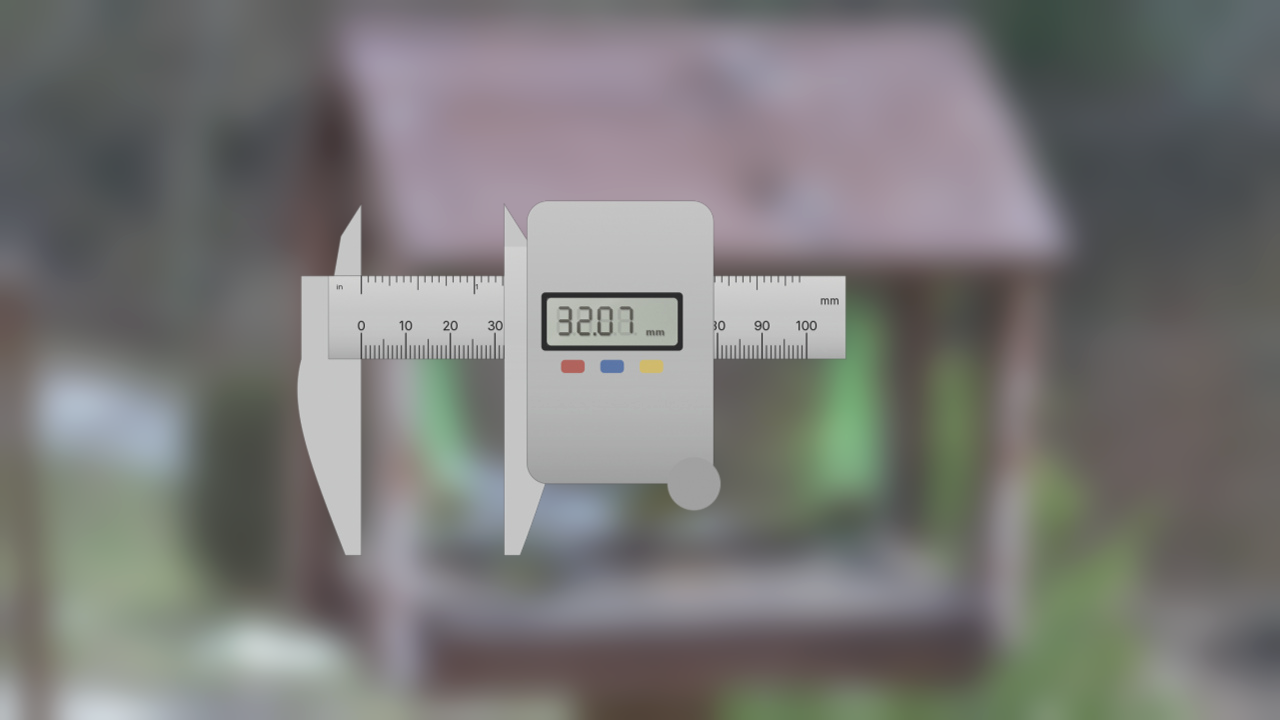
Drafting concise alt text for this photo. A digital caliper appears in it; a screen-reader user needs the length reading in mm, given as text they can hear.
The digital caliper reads 32.07 mm
